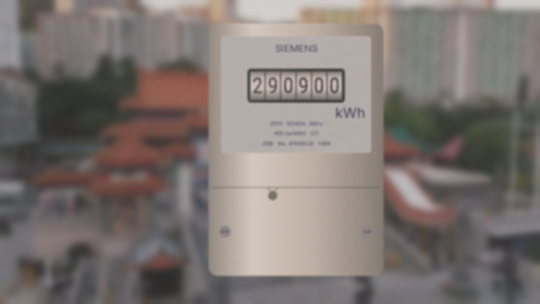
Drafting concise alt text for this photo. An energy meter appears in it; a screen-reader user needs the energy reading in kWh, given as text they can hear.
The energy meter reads 290900 kWh
